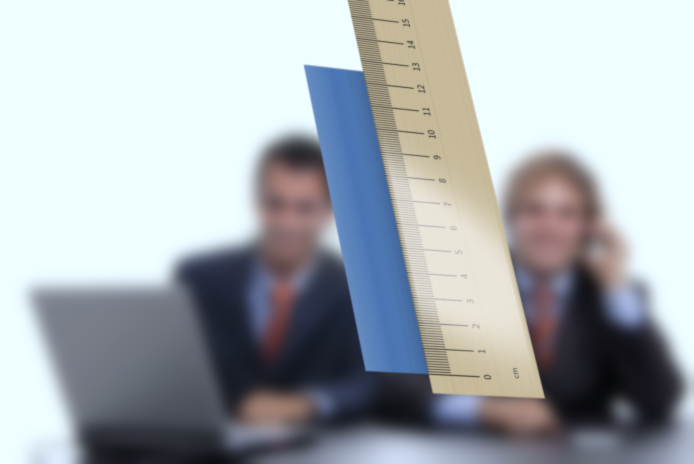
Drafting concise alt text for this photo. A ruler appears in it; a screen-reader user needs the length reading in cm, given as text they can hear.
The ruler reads 12.5 cm
